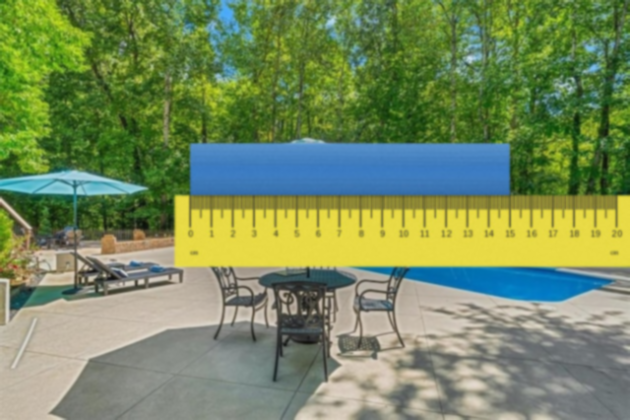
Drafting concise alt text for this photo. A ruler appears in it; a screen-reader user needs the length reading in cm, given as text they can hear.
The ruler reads 15 cm
